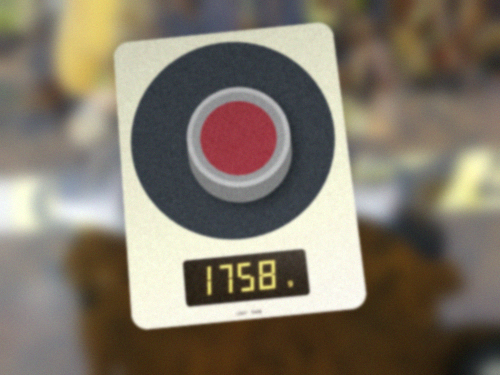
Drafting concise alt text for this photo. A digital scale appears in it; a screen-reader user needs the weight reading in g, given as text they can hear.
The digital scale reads 1758 g
